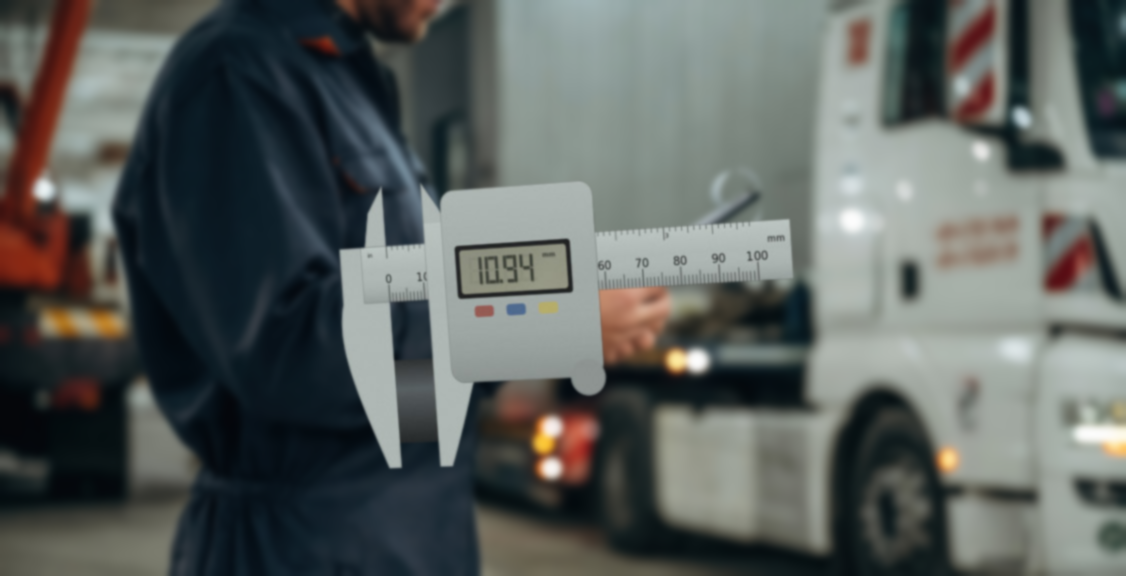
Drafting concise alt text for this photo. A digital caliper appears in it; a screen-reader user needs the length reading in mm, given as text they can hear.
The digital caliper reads 10.94 mm
